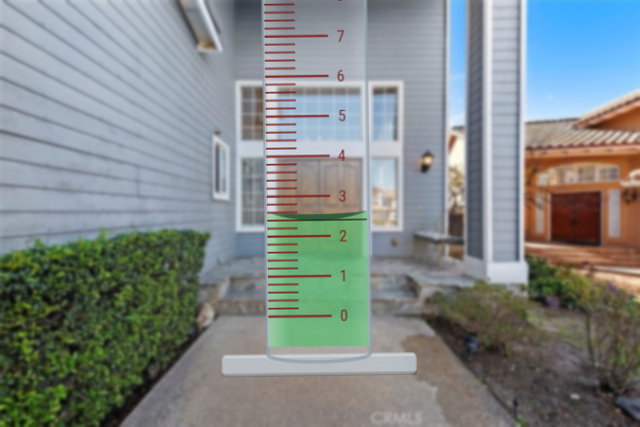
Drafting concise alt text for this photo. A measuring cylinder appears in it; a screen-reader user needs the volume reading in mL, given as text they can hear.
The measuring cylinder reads 2.4 mL
